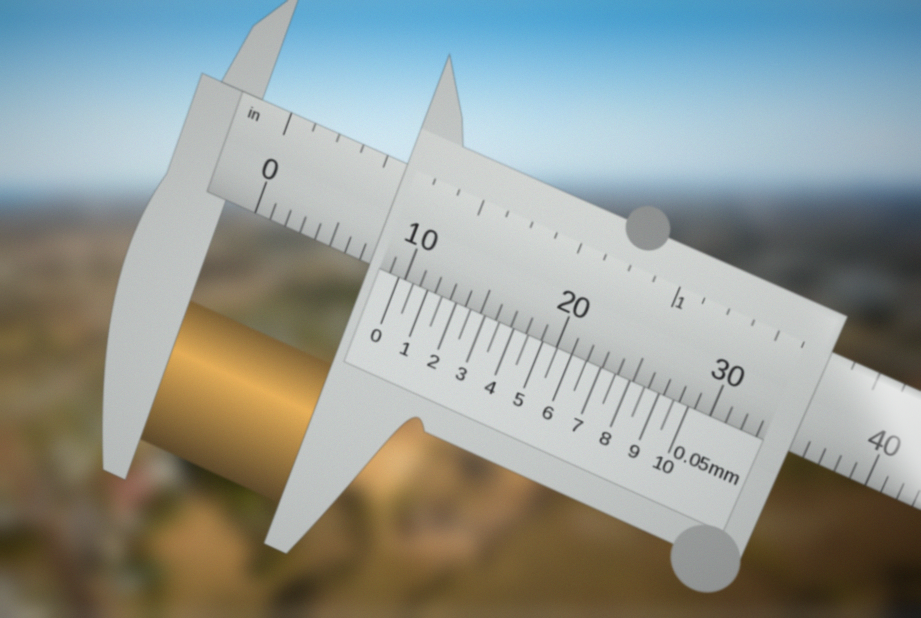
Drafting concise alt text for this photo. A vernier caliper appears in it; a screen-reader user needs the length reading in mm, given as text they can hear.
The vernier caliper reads 9.6 mm
